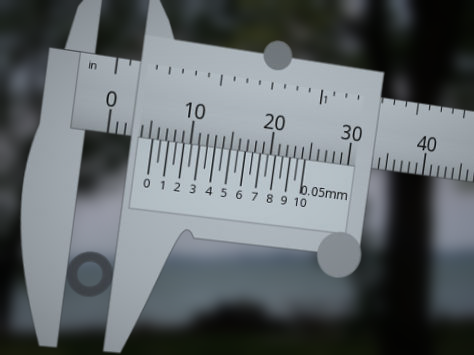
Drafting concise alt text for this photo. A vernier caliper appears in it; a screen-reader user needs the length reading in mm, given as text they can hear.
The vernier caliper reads 5.4 mm
